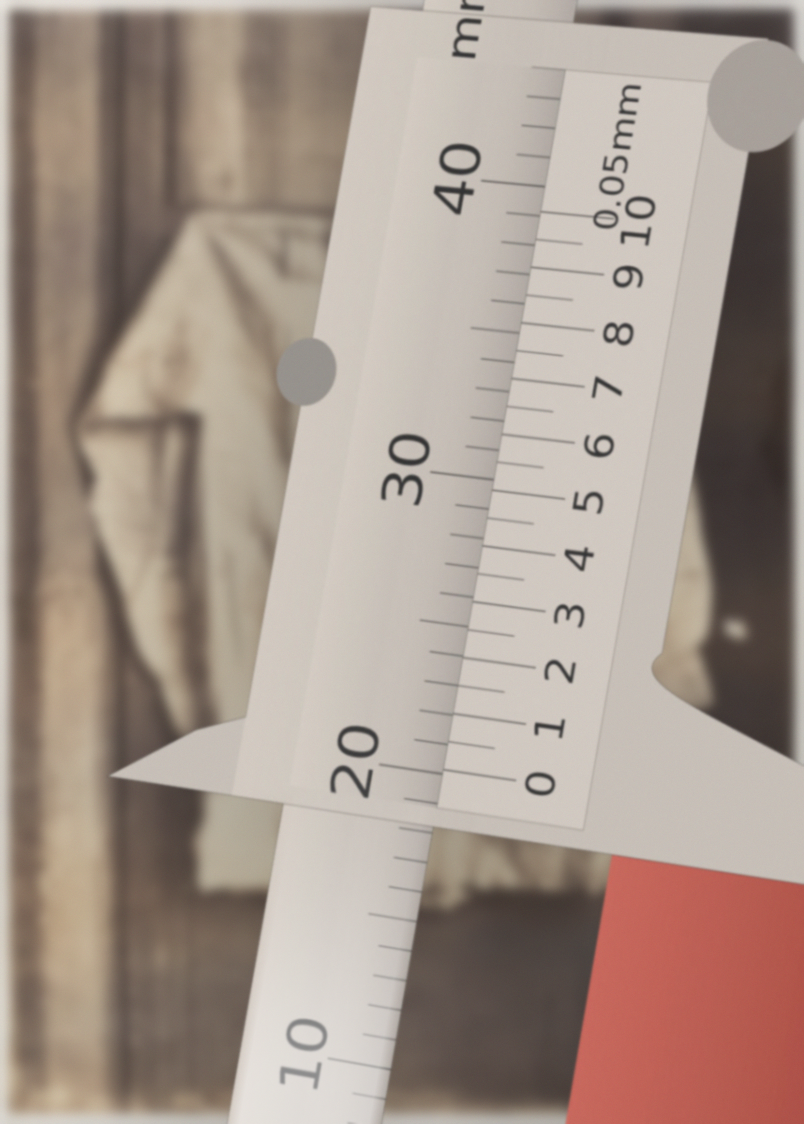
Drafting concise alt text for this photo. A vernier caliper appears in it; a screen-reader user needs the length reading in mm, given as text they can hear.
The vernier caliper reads 20.15 mm
